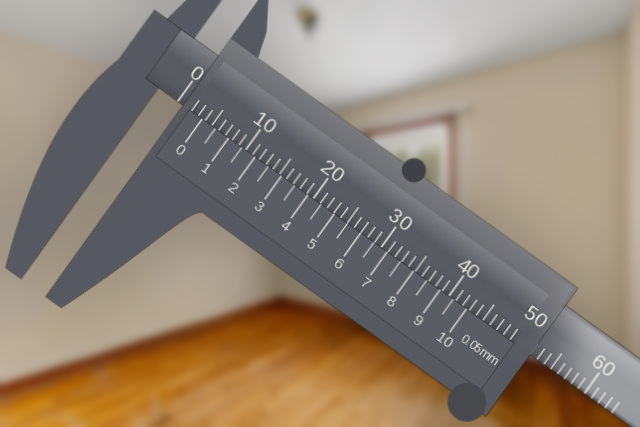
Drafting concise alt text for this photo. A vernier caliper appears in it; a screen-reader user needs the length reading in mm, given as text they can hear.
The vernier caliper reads 3.6 mm
